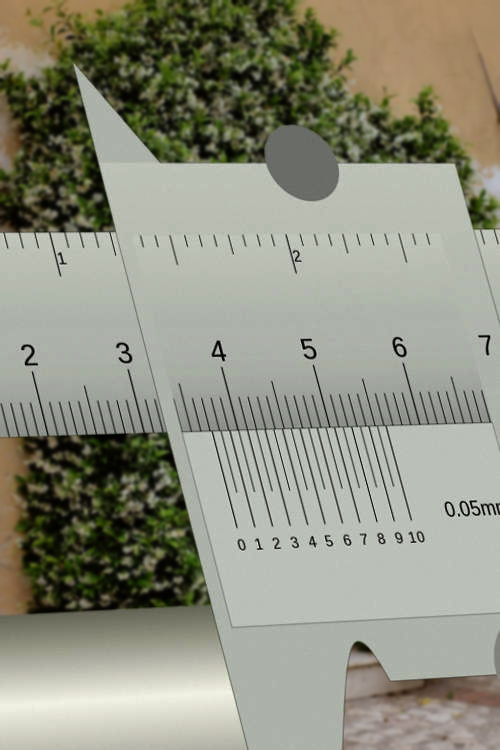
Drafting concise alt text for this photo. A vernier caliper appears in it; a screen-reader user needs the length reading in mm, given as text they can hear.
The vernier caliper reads 37.2 mm
